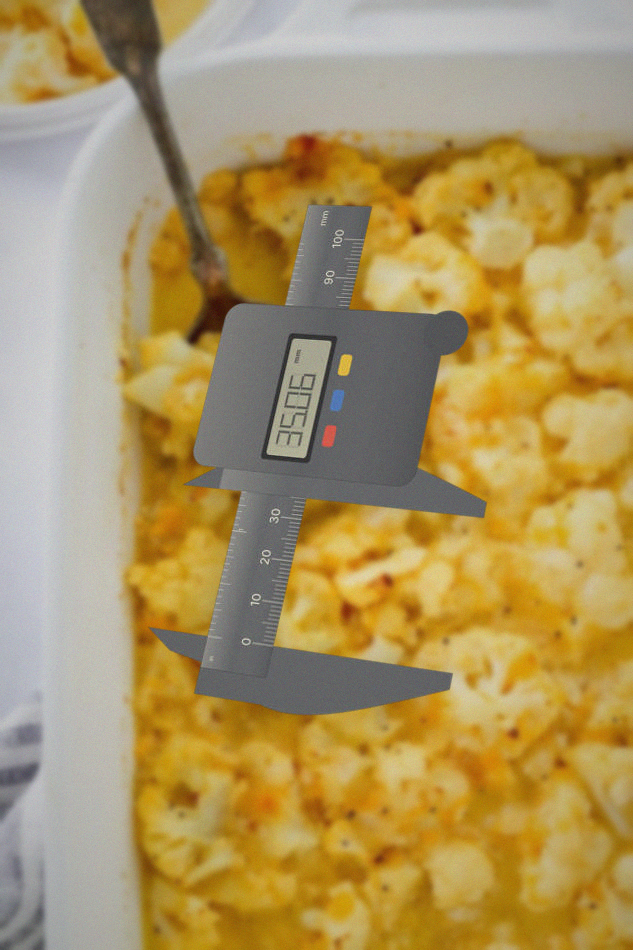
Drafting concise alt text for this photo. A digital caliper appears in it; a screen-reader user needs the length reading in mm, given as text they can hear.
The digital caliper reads 35.06 mm
